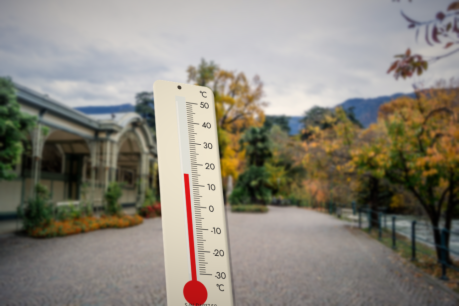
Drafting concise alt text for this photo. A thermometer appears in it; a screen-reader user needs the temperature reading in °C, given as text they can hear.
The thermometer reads 15 °C
